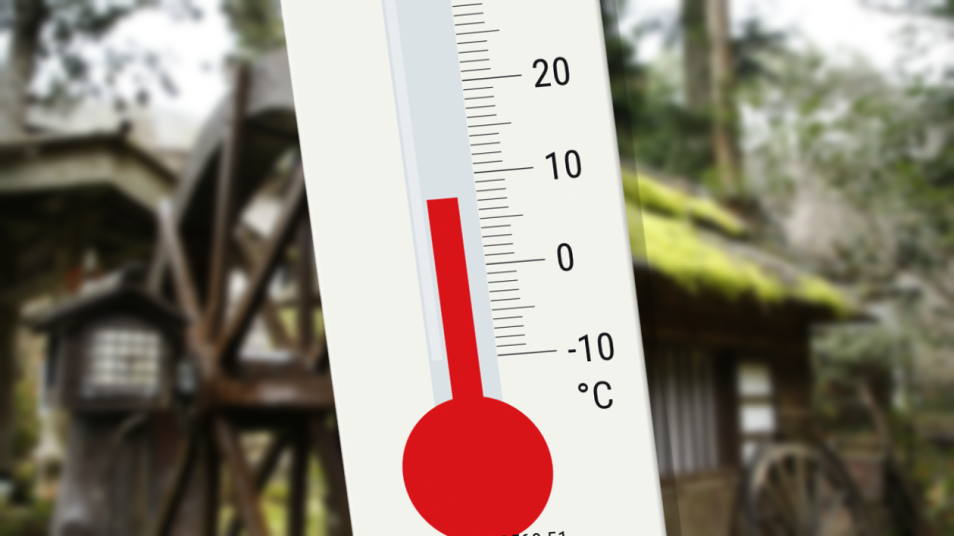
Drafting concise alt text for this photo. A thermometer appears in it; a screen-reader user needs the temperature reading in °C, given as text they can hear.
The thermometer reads 7.5 °C
